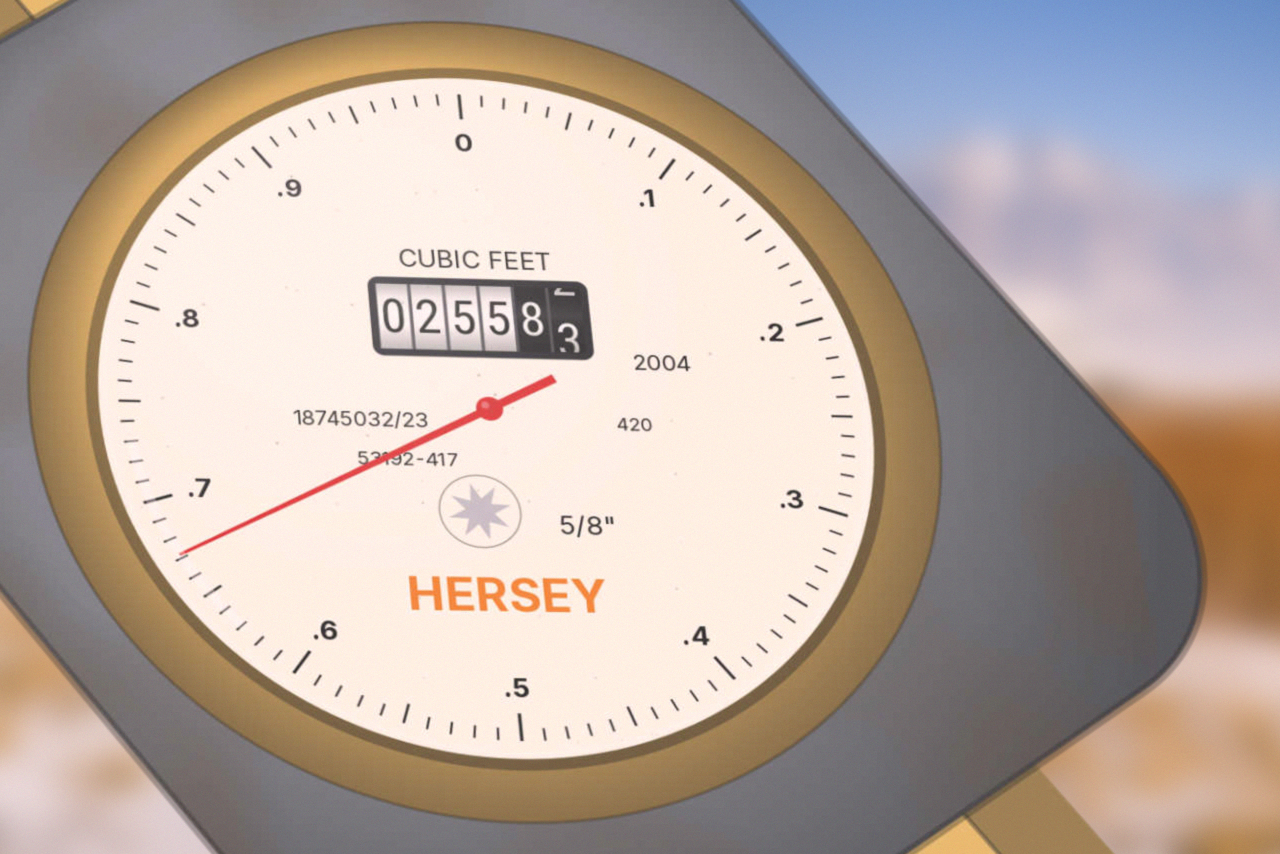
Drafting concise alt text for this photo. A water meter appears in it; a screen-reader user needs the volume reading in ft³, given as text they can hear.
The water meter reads 25582.67 ft³
